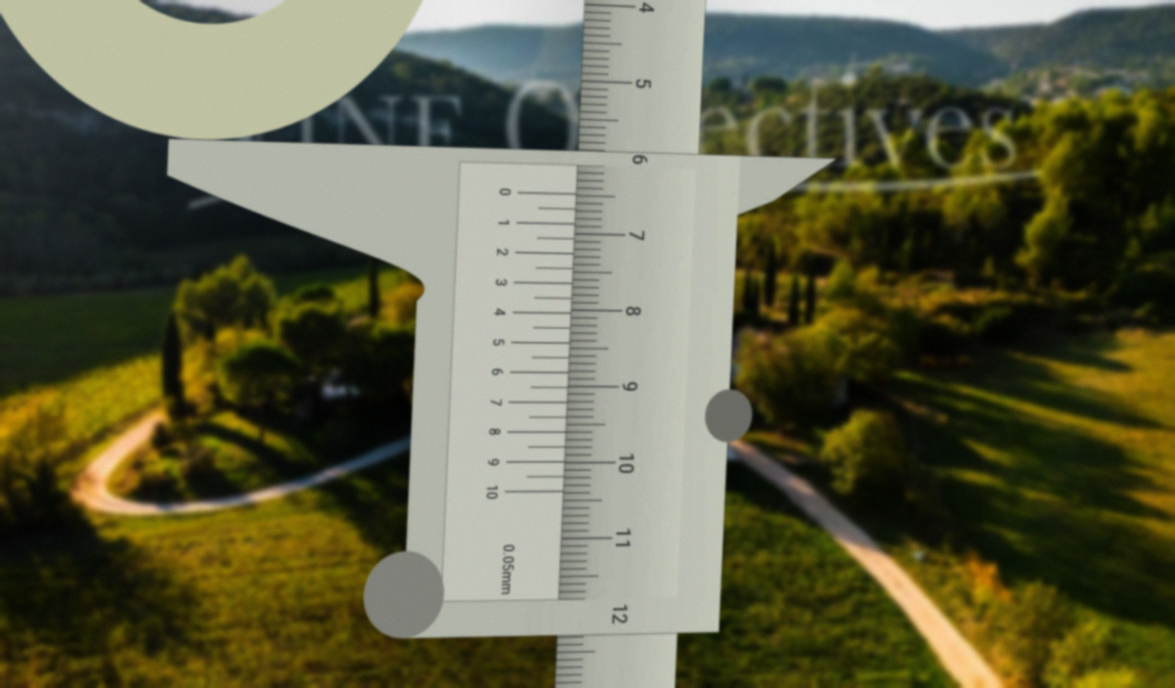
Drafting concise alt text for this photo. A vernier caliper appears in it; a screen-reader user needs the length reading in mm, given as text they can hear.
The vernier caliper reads 64.8 mm
